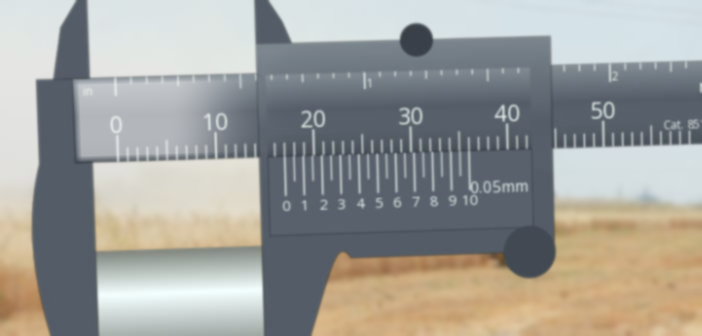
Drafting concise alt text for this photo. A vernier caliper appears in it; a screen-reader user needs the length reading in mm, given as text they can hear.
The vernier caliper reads 17.0 mm
